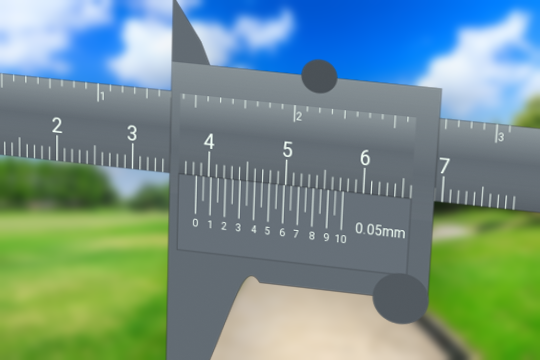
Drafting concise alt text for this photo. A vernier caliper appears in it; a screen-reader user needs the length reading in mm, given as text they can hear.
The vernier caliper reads 38.4 mm
